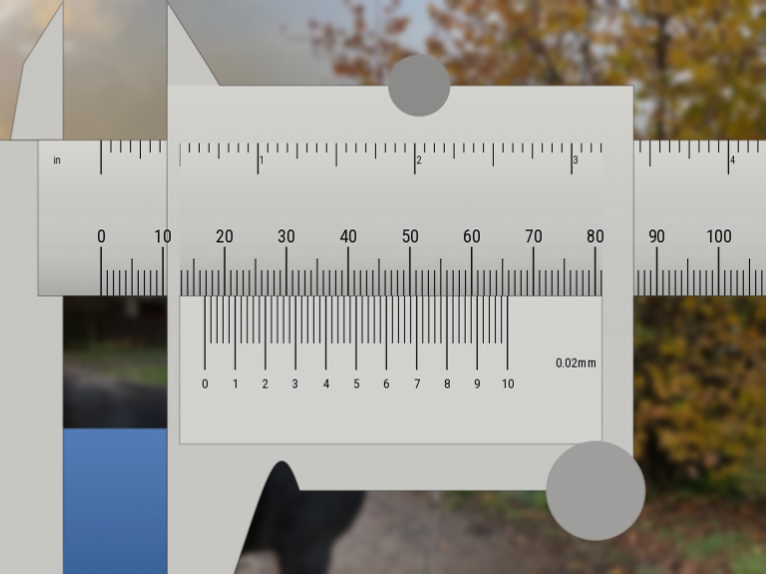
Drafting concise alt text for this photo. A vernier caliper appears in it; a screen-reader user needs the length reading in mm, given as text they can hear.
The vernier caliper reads 16.8 mm
